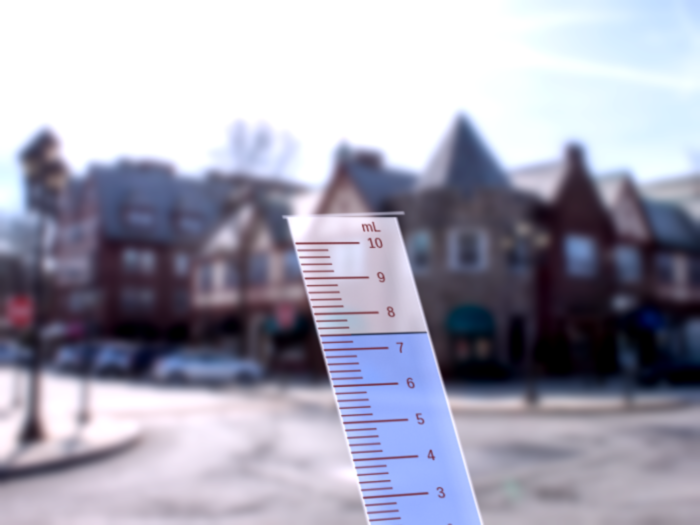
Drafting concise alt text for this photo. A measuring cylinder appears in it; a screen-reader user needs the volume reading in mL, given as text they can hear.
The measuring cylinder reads 7.4 mL
